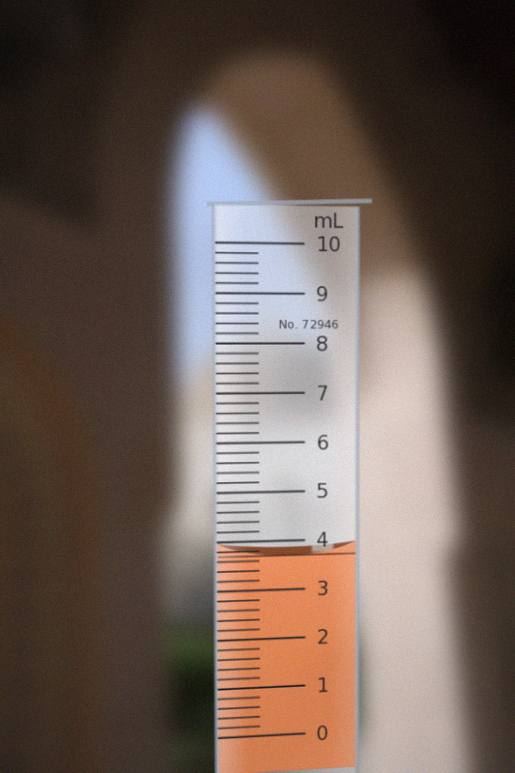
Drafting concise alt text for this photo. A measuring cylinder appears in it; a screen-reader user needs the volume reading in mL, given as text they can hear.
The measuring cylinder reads 3.7 mL
